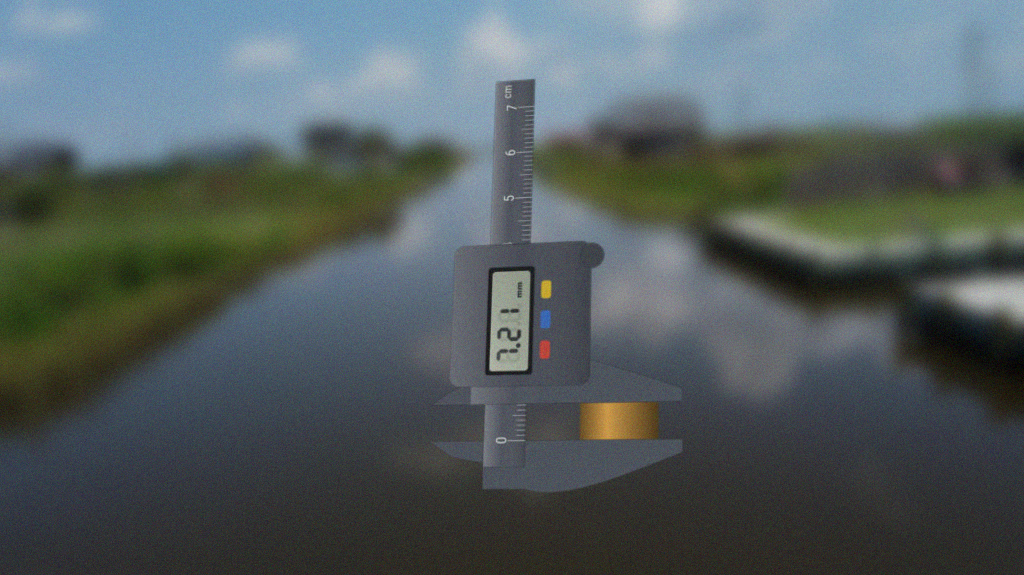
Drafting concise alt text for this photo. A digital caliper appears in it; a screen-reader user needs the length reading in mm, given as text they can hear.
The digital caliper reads 7.21 mm
